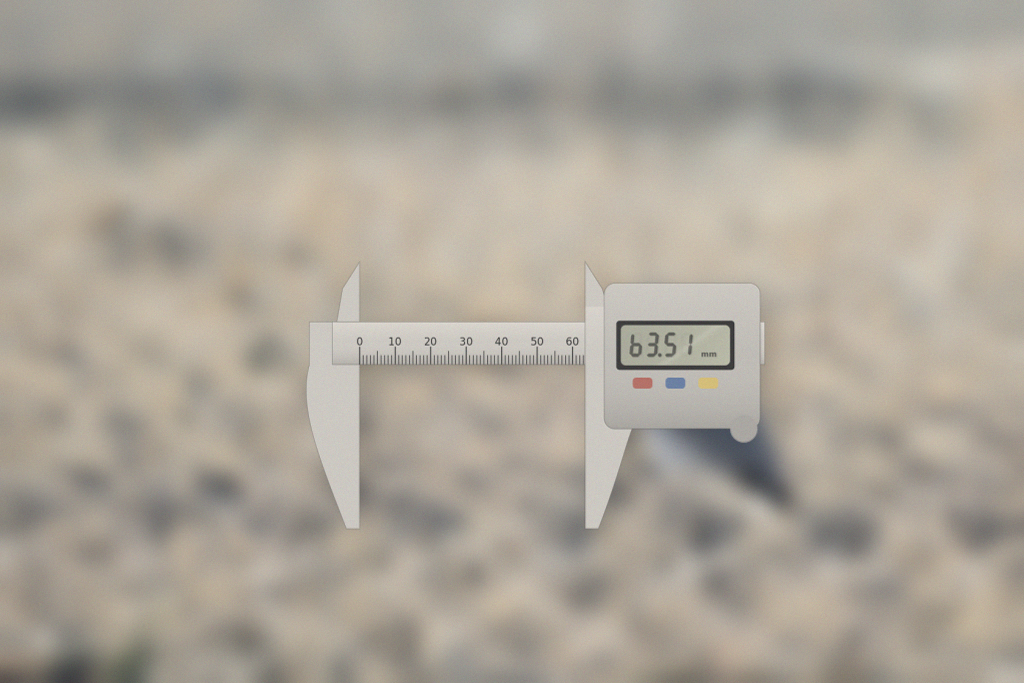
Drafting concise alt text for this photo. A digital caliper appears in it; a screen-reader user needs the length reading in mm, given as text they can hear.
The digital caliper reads 63.51 mm
